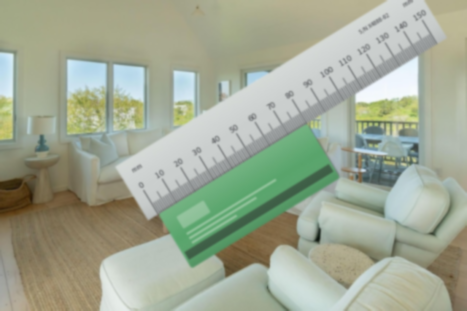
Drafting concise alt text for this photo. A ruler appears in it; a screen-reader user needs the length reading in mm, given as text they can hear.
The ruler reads 80 mm
